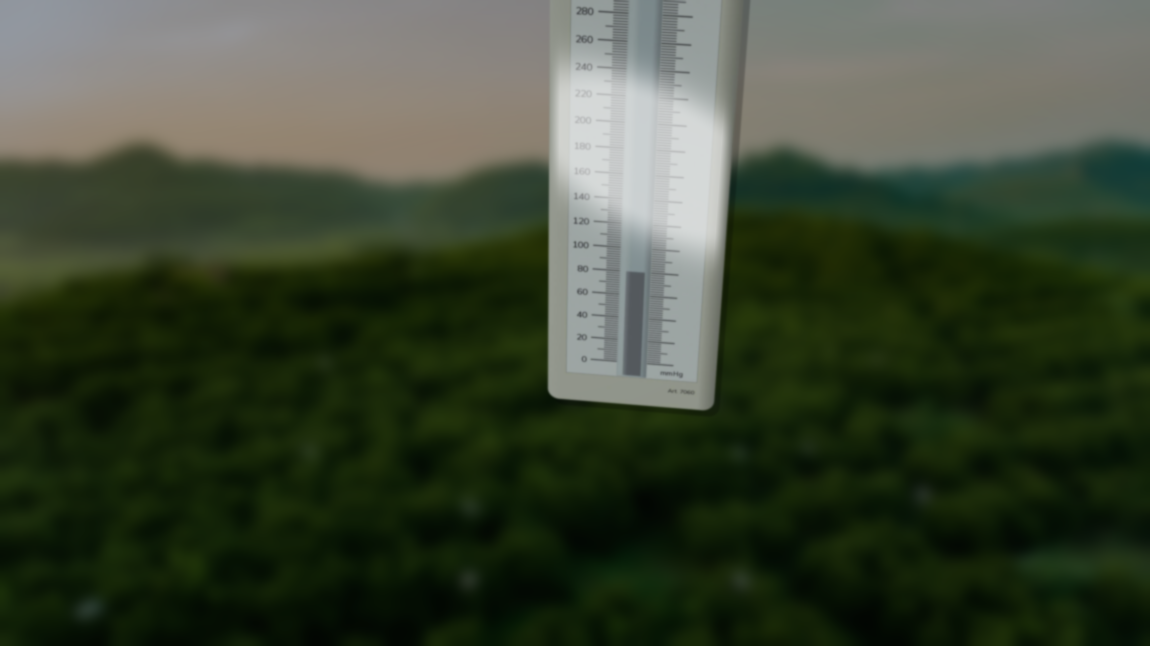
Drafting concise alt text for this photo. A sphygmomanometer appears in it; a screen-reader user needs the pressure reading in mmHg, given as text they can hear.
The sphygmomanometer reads 80 mmHg
